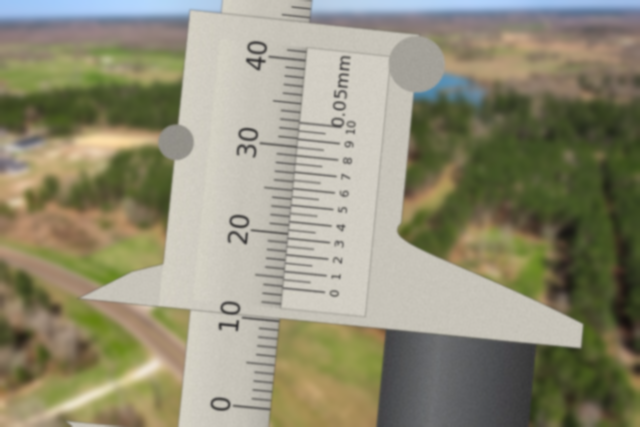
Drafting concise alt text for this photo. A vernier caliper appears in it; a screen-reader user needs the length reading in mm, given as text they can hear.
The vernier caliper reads 13.8 mm
